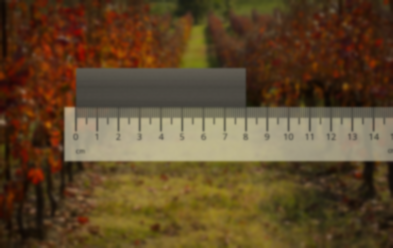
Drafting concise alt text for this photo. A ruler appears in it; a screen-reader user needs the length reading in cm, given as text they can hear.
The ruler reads 8 cm
